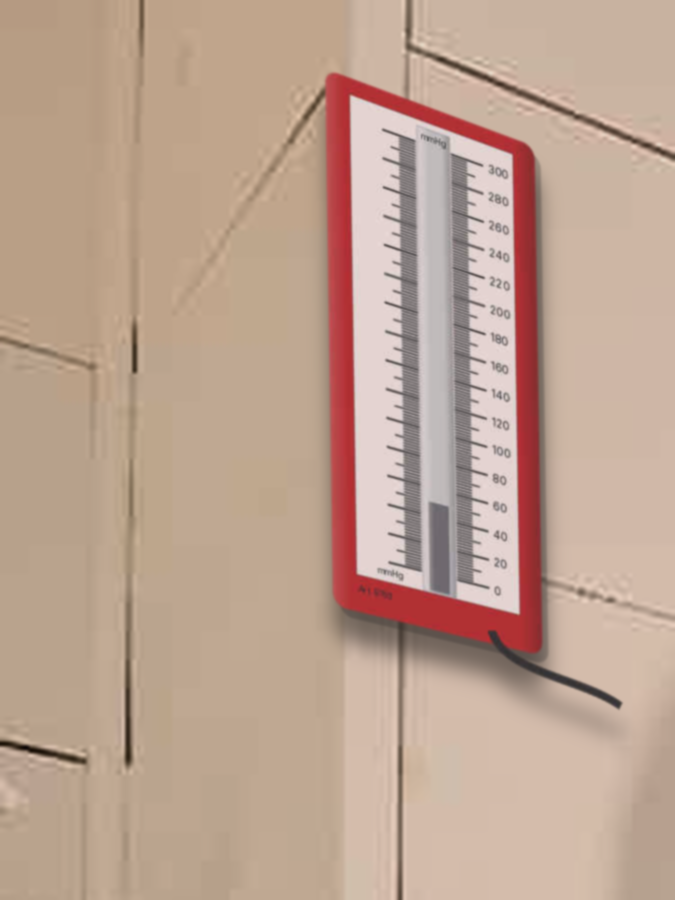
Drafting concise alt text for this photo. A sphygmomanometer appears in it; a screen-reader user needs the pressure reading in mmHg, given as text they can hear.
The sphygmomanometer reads 50 mmHg
